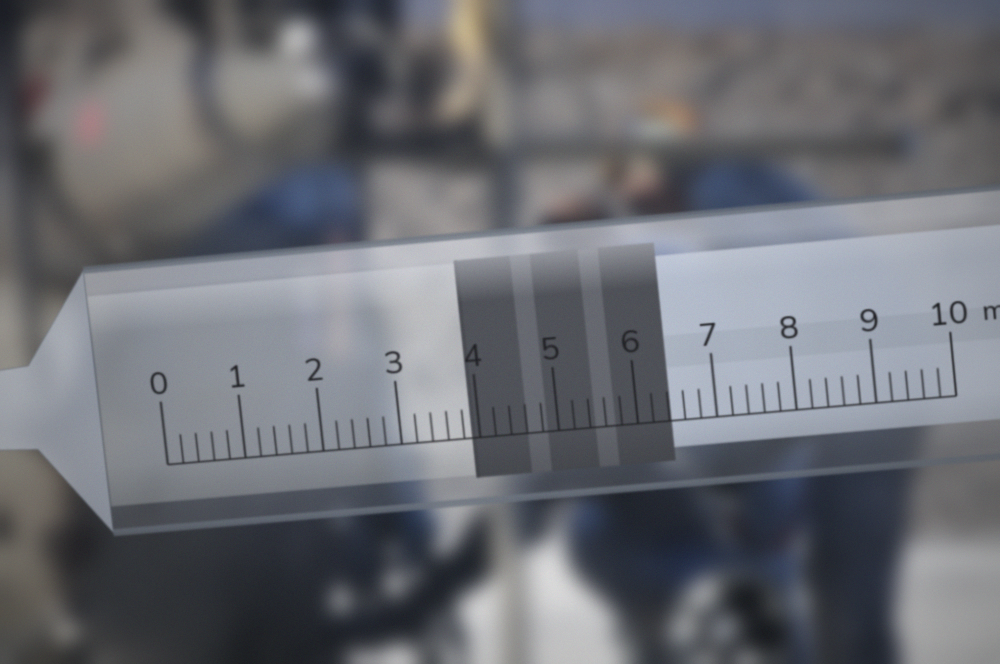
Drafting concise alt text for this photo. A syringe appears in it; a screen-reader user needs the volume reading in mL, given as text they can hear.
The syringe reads 3.9 mL
